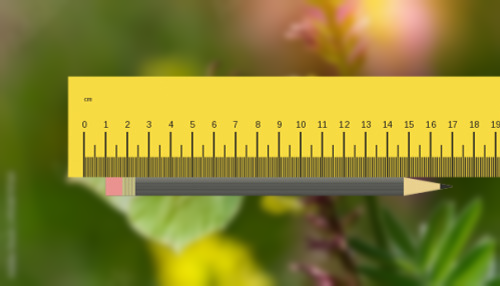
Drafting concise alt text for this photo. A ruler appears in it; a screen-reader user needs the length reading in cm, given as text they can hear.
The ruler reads 16 cm
